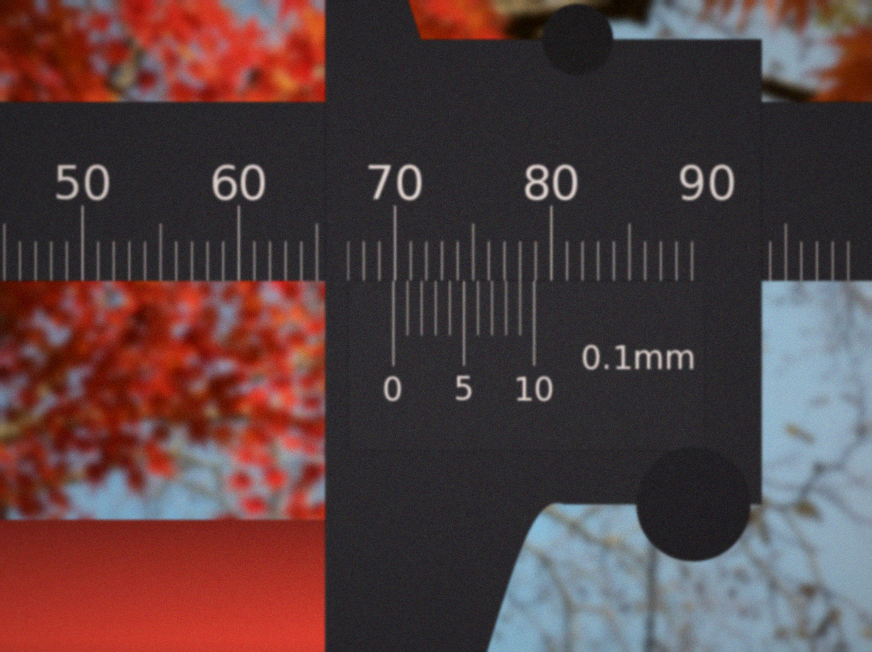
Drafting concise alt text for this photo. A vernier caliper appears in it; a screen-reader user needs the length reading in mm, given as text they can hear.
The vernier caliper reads 69.9 mm
